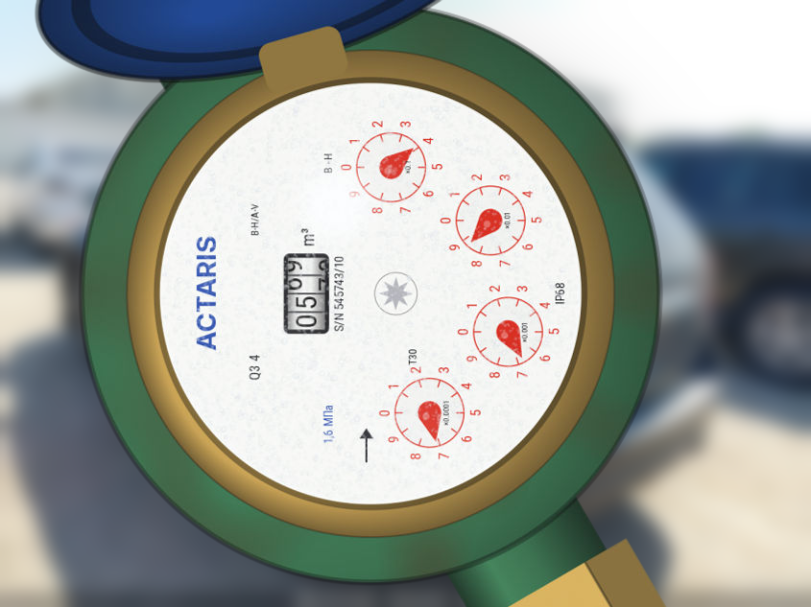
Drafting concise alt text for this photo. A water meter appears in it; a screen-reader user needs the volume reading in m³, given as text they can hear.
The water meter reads 569.3867 m³
